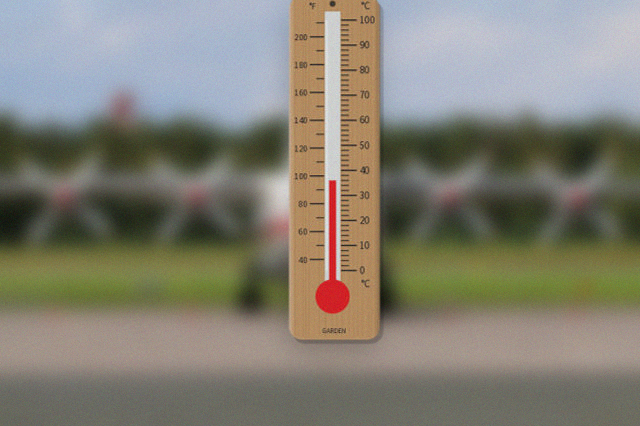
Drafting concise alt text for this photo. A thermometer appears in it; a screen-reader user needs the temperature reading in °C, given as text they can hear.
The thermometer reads 36 °C
